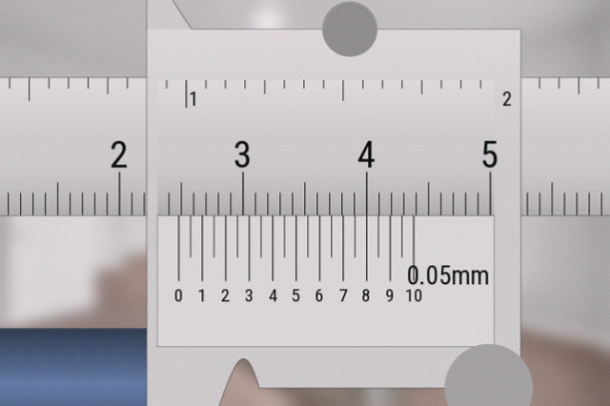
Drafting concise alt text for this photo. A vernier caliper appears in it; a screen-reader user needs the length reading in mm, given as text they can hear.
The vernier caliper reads 24.8 mm
